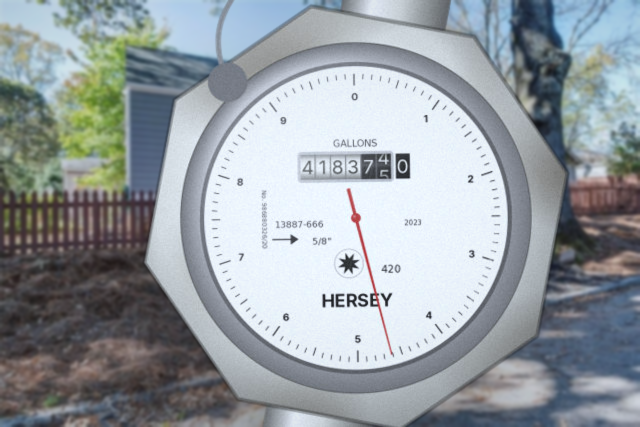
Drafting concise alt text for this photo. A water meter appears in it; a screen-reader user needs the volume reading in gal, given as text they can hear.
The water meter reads 4183744.6 gal
